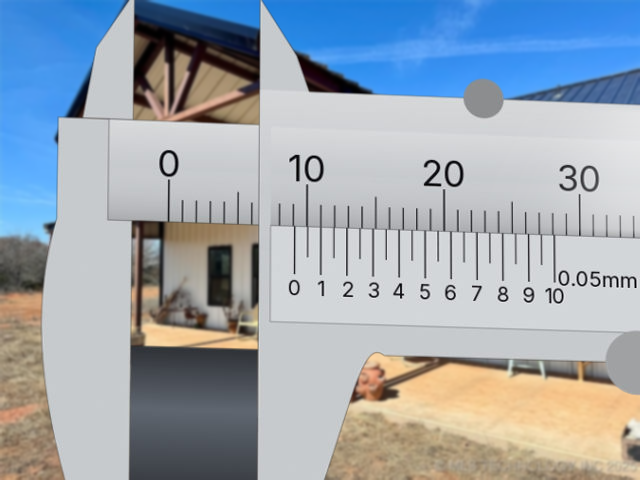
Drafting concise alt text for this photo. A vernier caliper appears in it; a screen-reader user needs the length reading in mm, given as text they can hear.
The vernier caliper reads 9.1 mm
